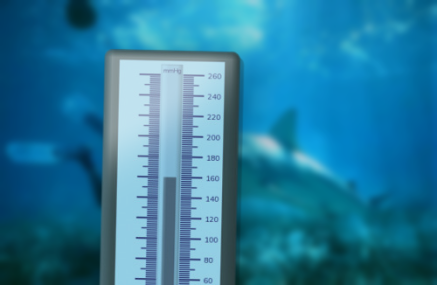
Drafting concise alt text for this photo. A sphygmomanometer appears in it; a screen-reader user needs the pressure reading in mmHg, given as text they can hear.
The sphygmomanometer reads 160 mmHg
